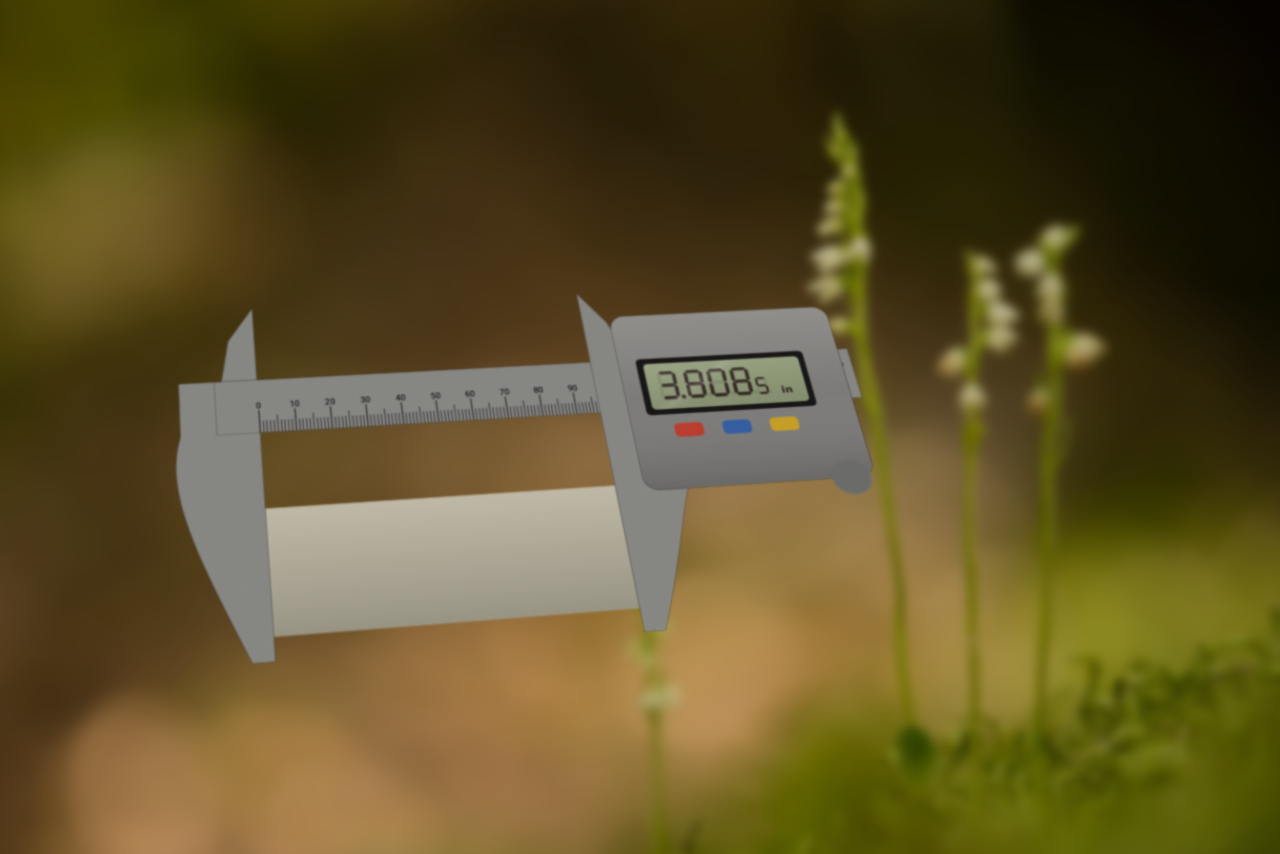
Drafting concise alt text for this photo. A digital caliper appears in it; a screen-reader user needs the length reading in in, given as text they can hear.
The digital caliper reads 3.8085 in
